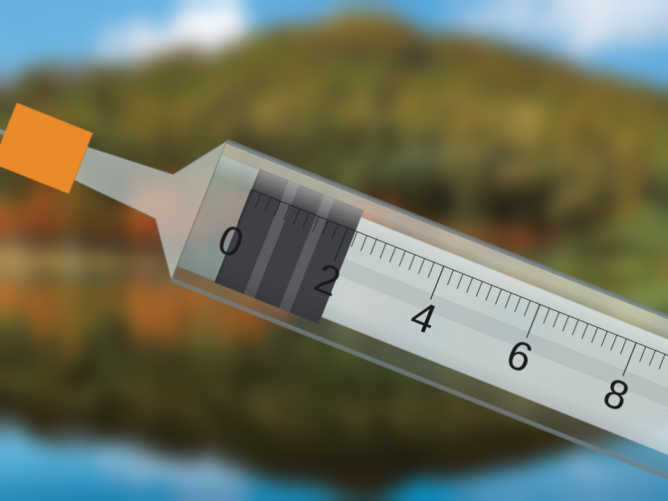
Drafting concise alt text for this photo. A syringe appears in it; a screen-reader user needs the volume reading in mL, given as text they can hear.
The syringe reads 0 mL
